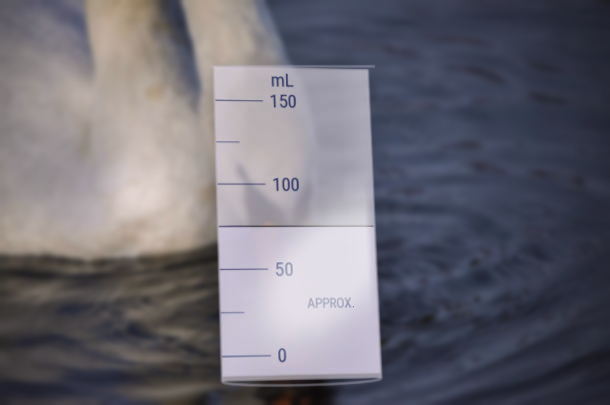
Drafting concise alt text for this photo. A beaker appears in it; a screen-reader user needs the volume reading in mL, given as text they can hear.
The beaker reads 75 mL
